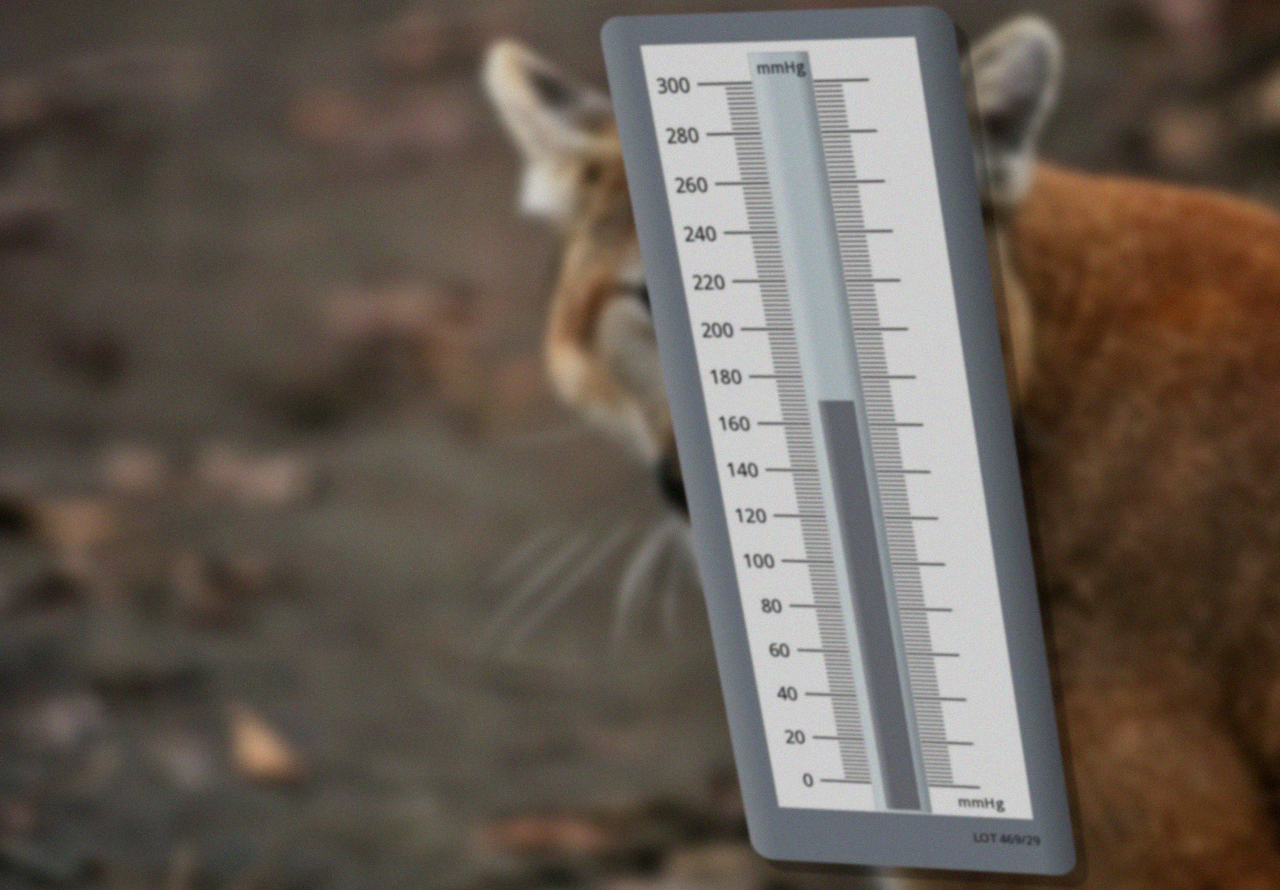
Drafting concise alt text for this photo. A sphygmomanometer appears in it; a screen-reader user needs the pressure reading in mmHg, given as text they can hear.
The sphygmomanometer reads 170 mmHg
